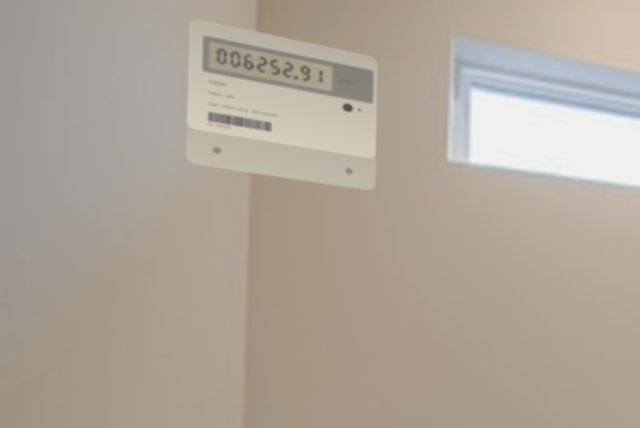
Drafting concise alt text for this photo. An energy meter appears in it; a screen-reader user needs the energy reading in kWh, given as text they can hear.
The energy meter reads 6252.91 kWh
